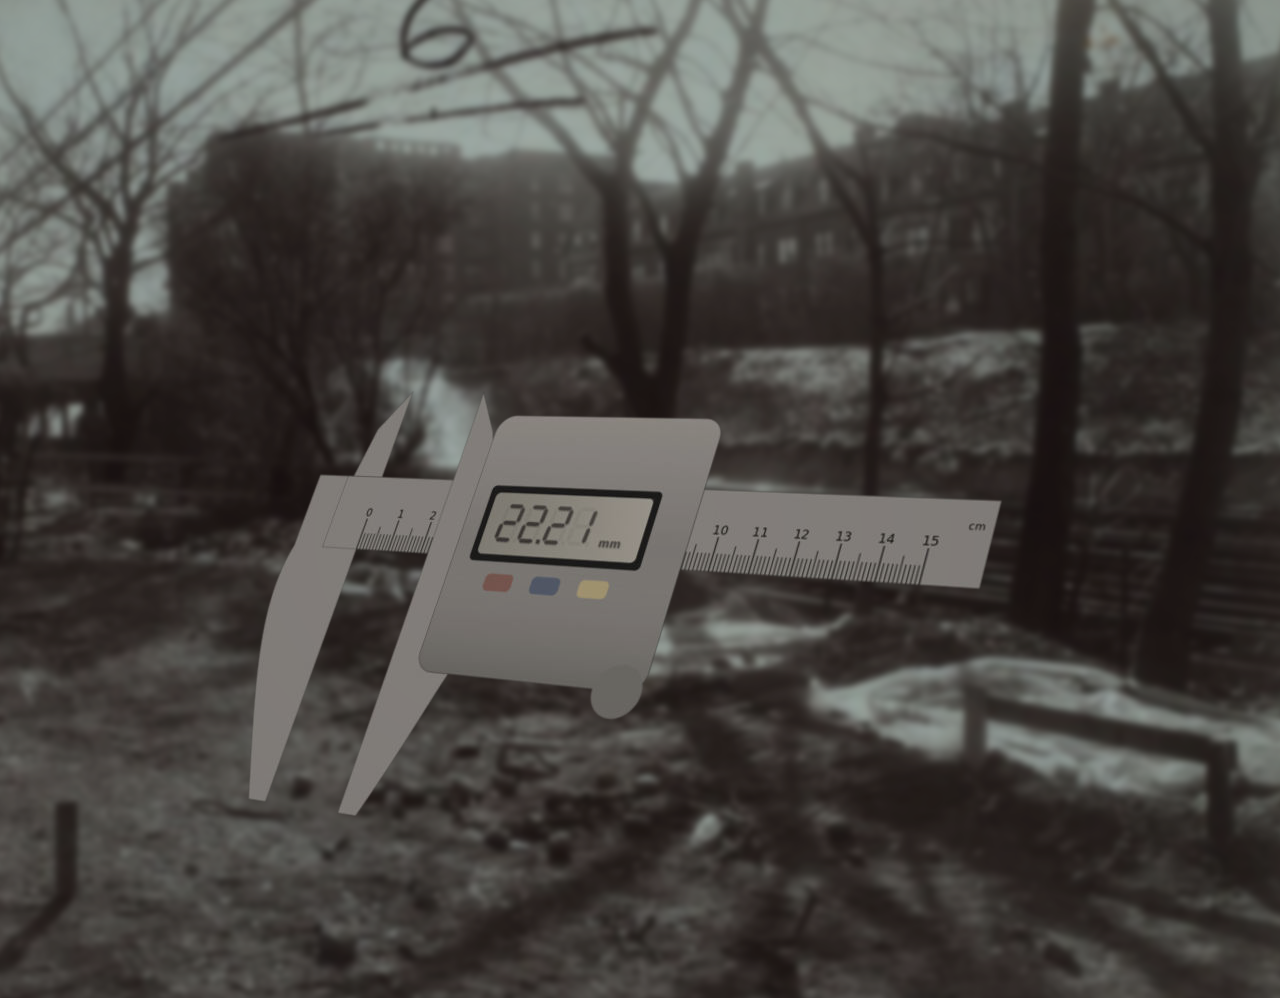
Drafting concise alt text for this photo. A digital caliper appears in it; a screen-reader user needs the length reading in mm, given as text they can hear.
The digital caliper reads 22.21 mm
